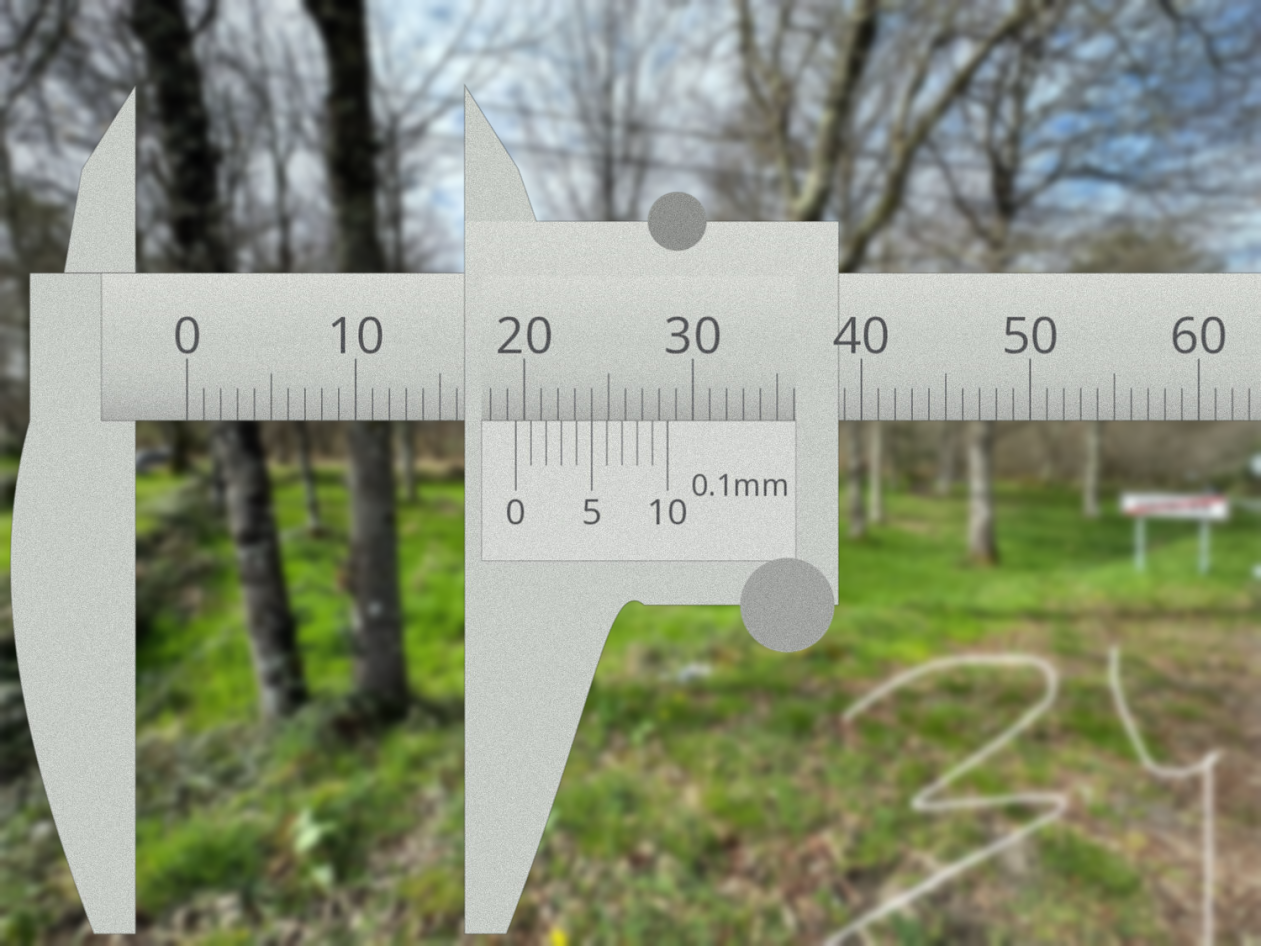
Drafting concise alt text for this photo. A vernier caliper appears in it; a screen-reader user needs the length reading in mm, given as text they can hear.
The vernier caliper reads 19.5 mm
